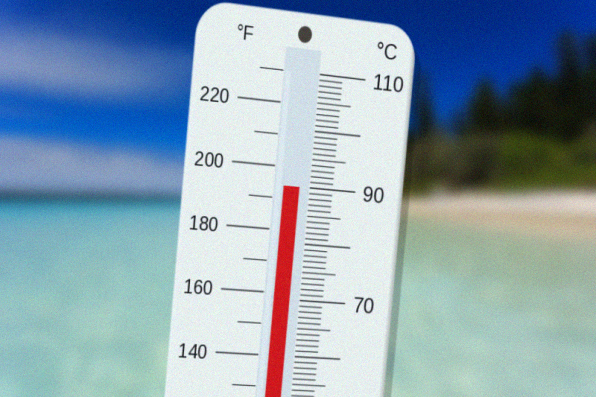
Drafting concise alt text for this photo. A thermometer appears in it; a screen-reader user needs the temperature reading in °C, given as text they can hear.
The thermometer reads 90 °C
